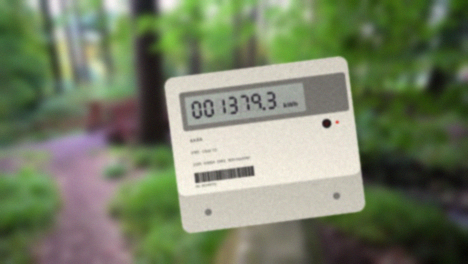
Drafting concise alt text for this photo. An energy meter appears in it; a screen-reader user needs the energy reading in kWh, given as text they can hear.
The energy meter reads 1379.3 kWh
